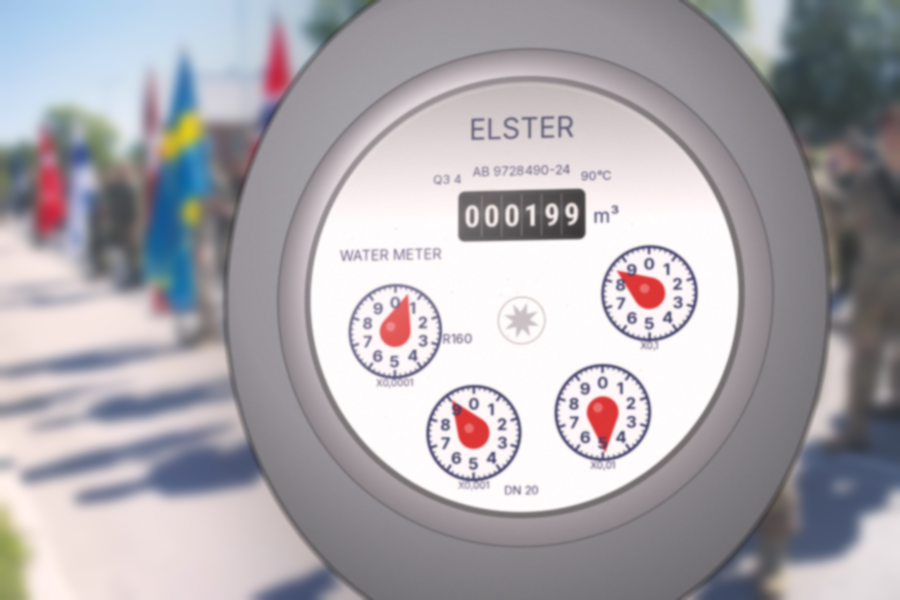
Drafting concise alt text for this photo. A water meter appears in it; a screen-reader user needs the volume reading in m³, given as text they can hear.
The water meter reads 199.8490 m³
